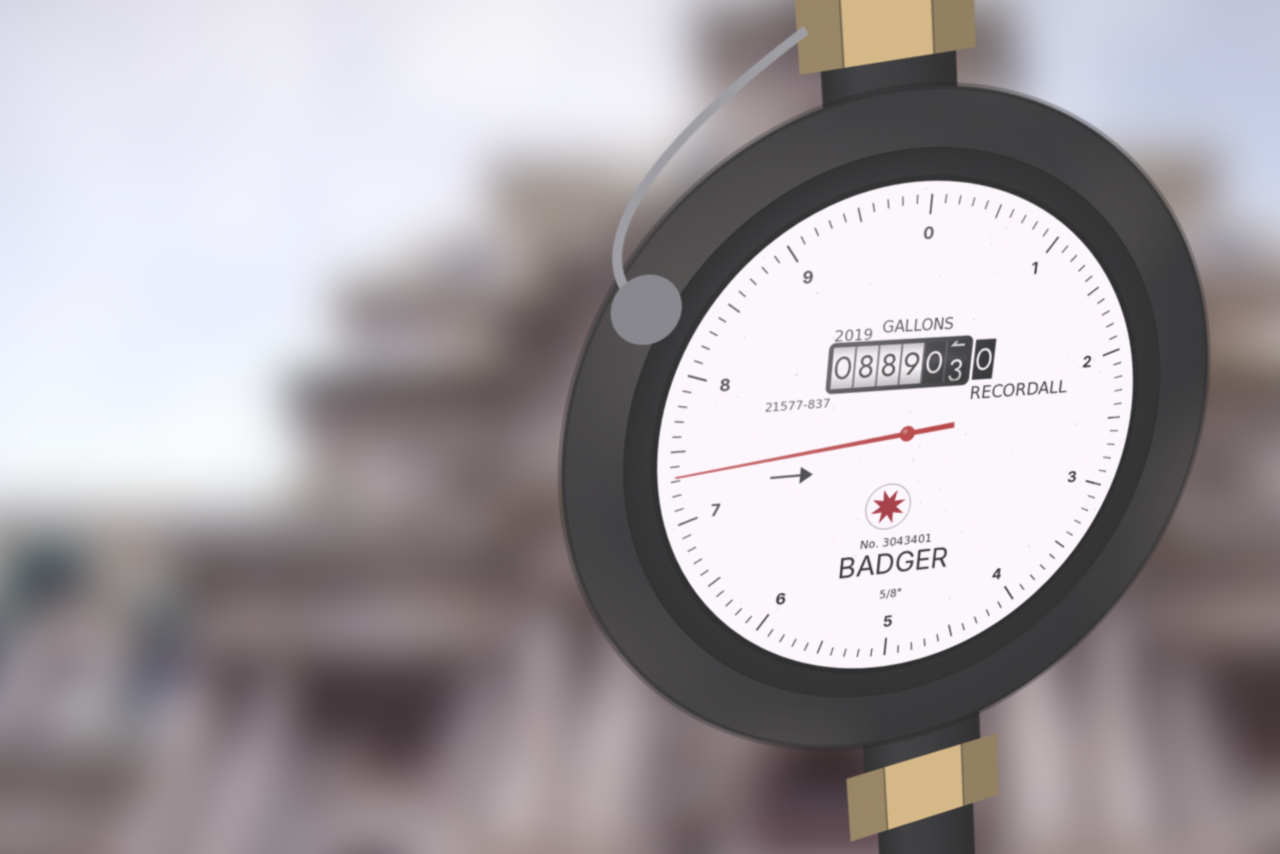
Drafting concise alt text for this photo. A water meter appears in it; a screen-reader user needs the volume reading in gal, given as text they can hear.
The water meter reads 889027.3 gal
